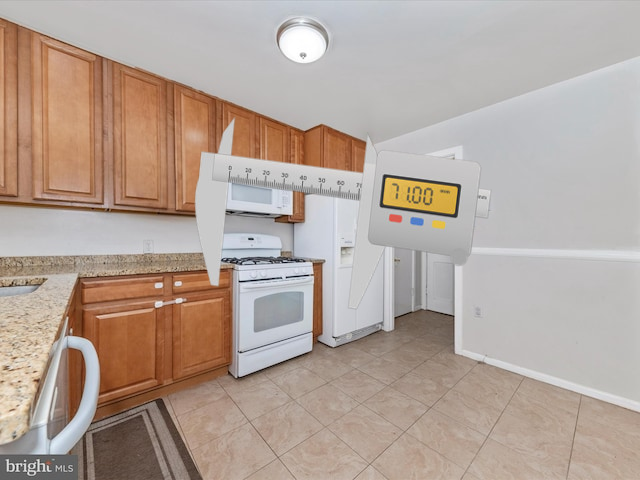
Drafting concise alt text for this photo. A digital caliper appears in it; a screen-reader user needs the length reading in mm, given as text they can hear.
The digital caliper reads 71.00 mm
